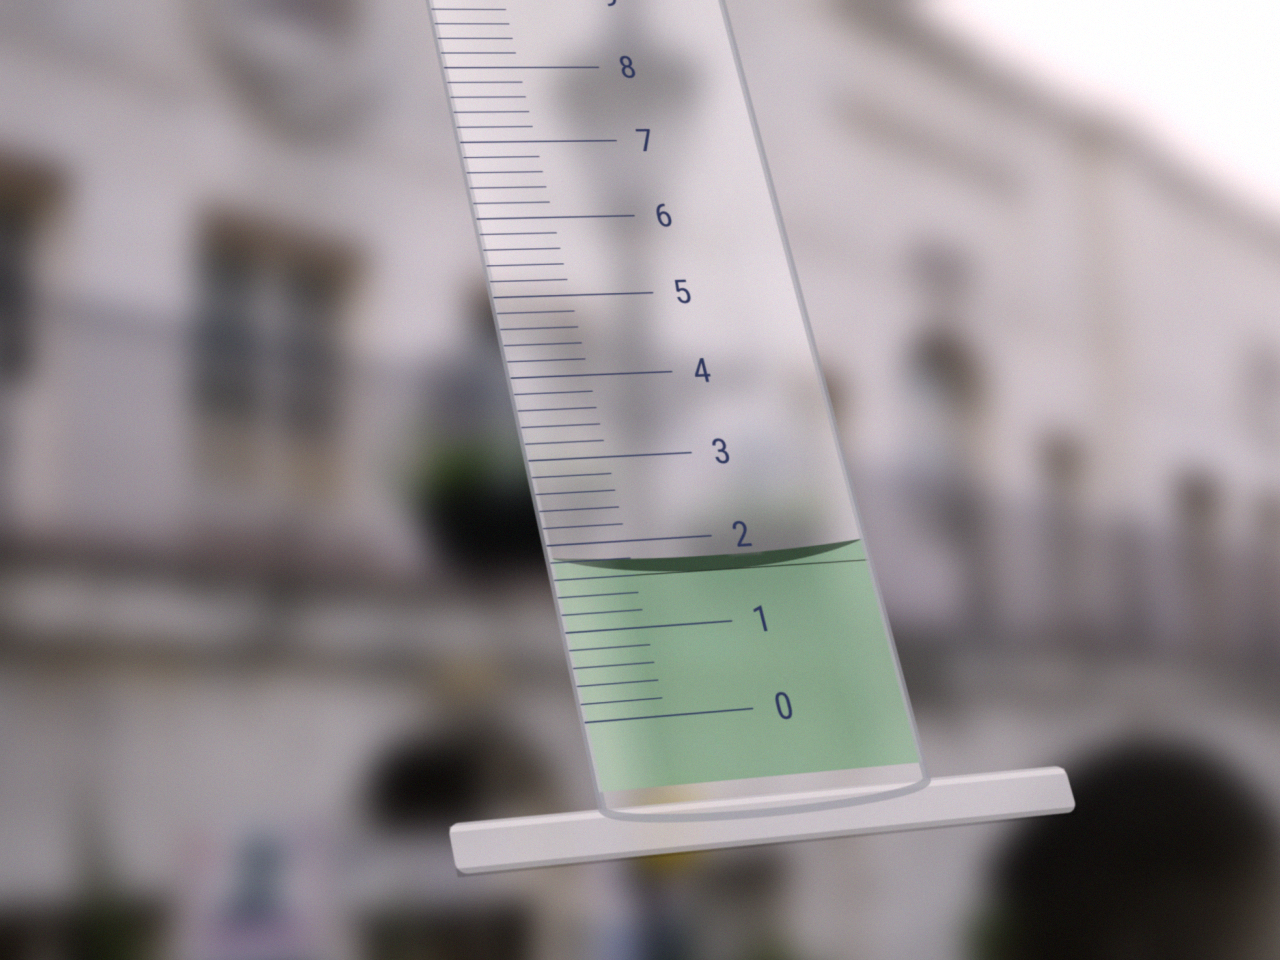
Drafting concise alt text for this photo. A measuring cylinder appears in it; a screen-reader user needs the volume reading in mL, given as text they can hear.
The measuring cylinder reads 1.6 mL
